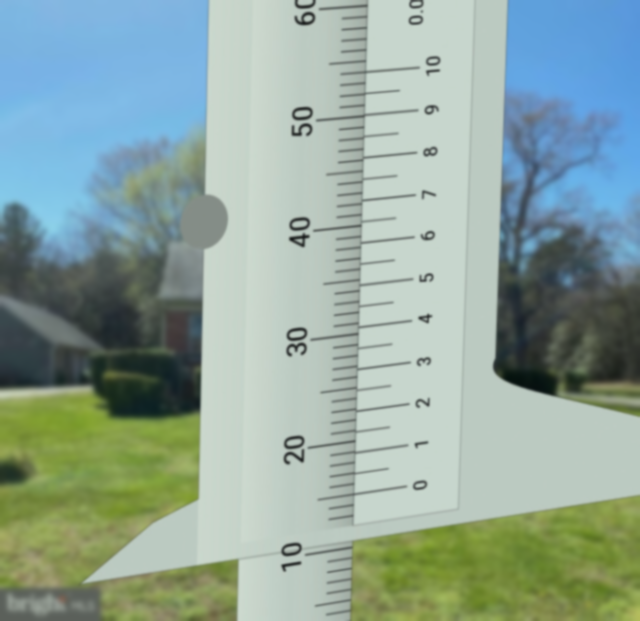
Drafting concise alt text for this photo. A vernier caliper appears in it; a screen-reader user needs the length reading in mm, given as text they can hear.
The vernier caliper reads 15.0 mm
